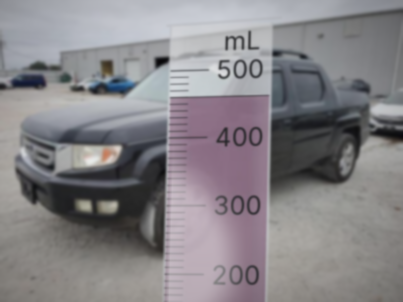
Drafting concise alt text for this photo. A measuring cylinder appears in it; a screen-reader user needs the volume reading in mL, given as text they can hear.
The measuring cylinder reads 460 mL
